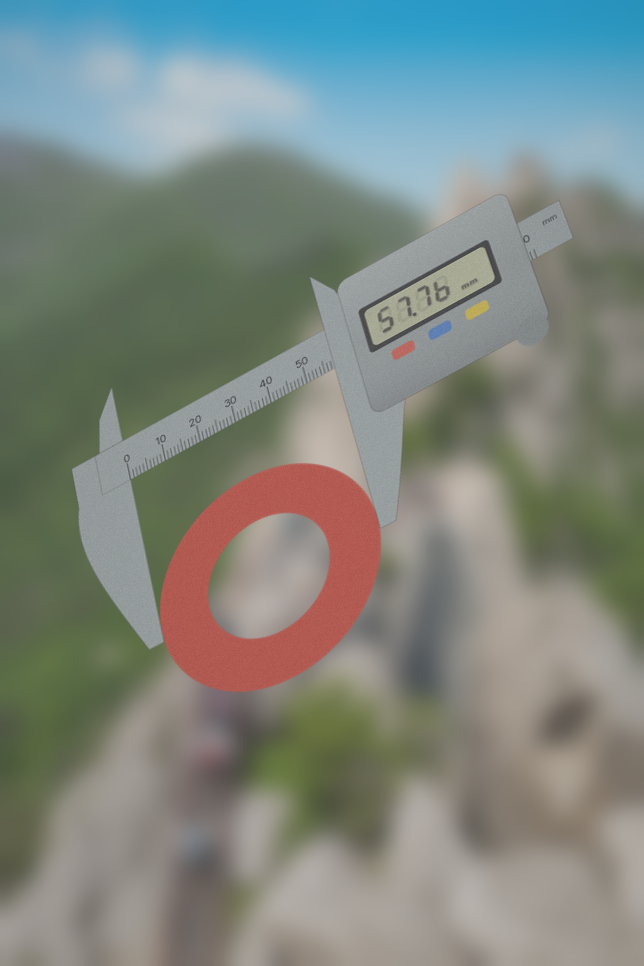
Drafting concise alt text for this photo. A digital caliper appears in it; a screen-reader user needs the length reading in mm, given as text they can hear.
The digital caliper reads 57.76 mm
